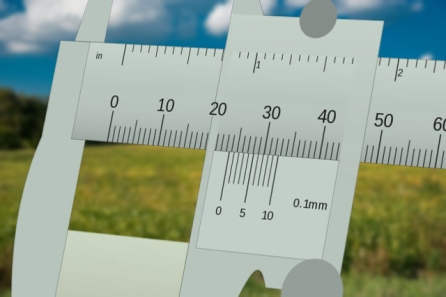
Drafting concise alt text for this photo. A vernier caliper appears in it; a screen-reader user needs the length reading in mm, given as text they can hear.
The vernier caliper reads 23.6 mm
